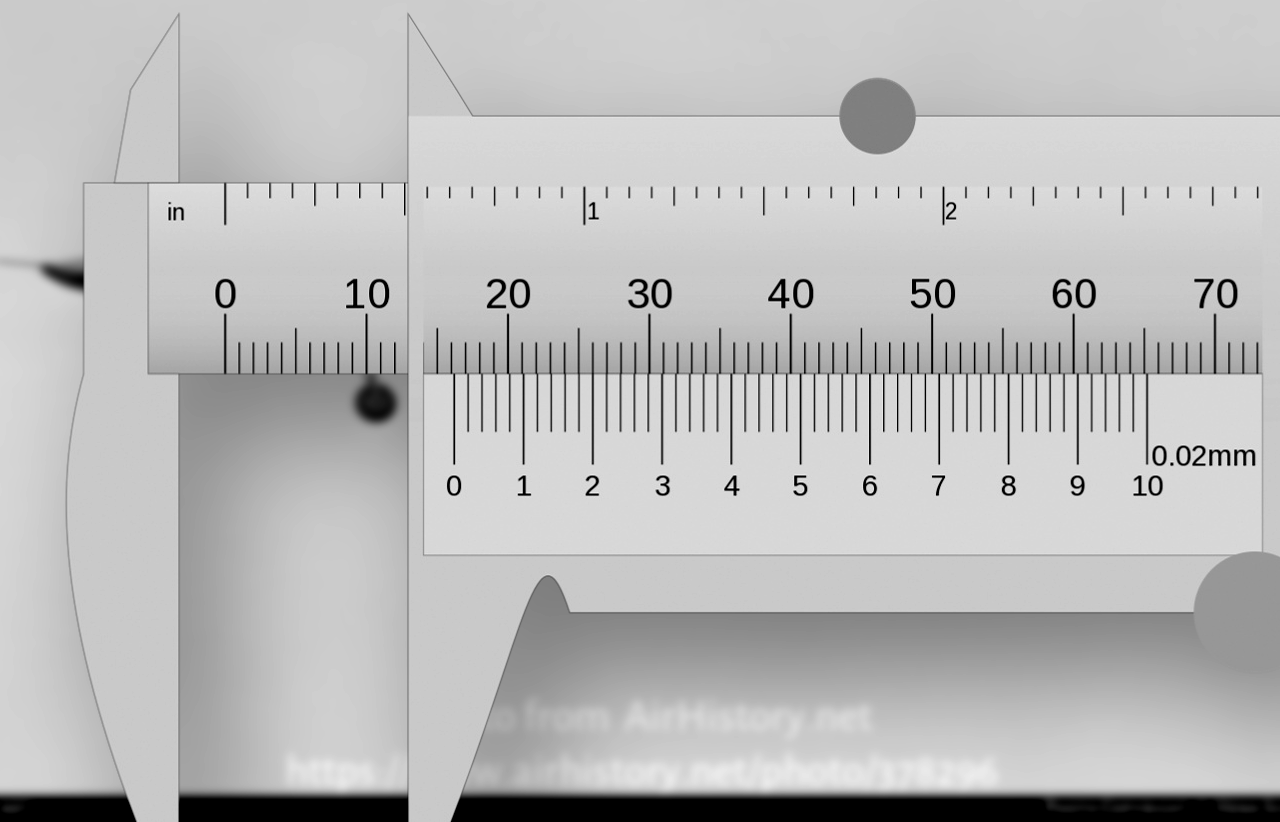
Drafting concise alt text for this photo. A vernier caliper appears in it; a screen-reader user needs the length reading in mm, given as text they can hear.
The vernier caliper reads 16.2 mm
